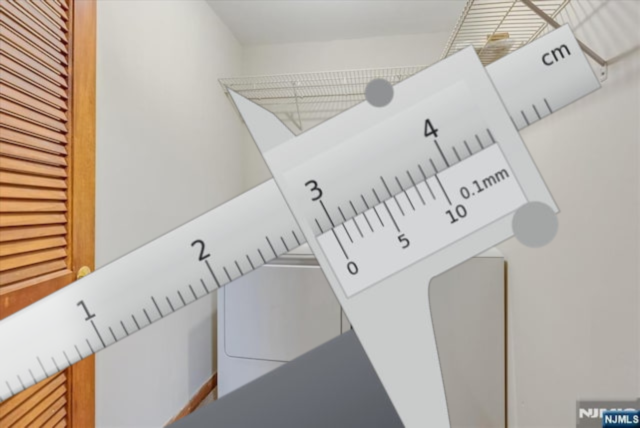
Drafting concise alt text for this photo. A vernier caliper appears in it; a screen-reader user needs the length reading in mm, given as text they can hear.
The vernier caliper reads 29.8 mm
